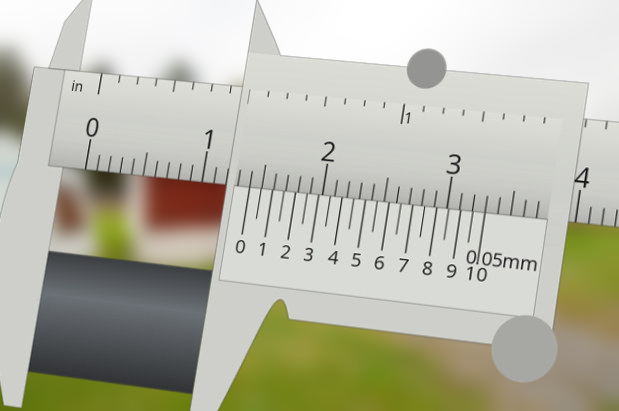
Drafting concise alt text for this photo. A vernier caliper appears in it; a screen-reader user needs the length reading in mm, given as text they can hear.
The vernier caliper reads 14.0 mm
